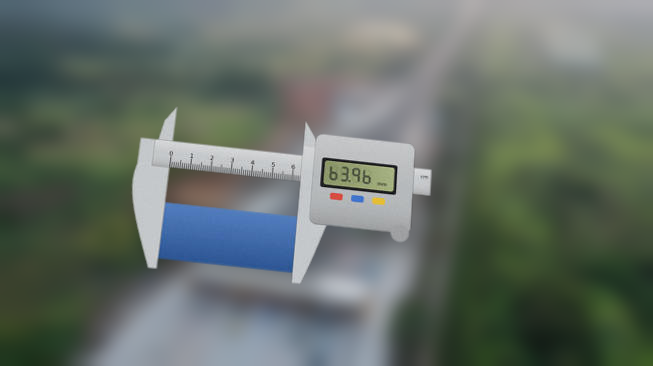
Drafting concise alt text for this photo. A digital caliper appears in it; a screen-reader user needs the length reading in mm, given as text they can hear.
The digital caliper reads 63.96 mm
